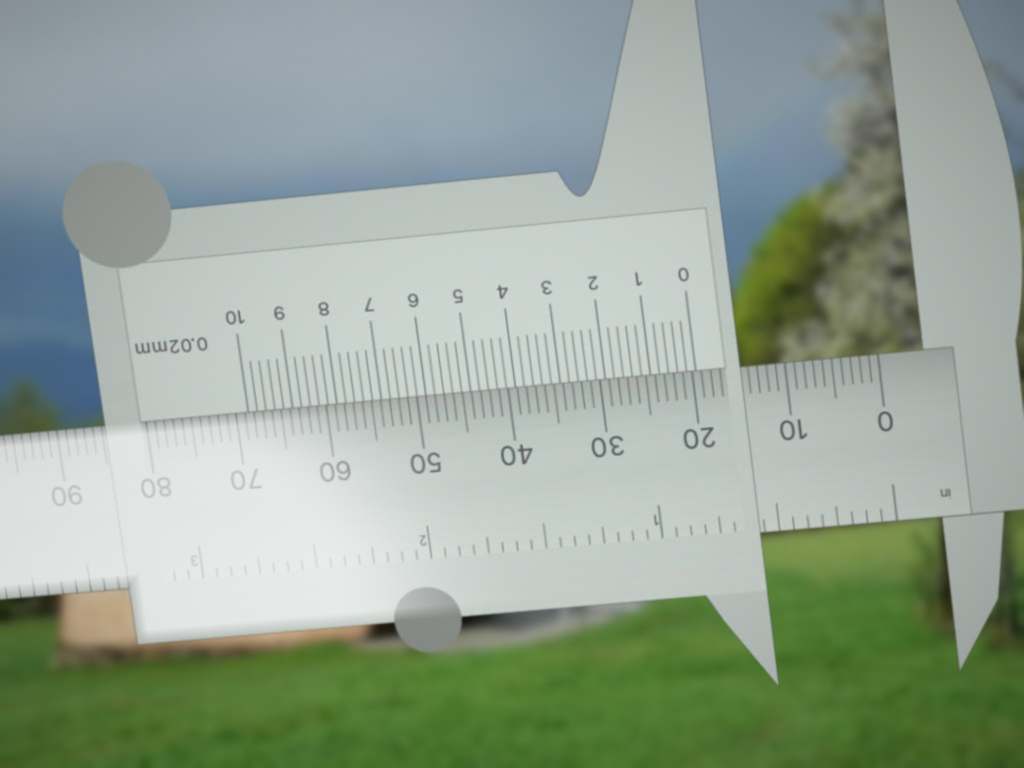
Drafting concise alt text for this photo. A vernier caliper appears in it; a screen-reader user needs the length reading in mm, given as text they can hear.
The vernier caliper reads 19.6 mm
